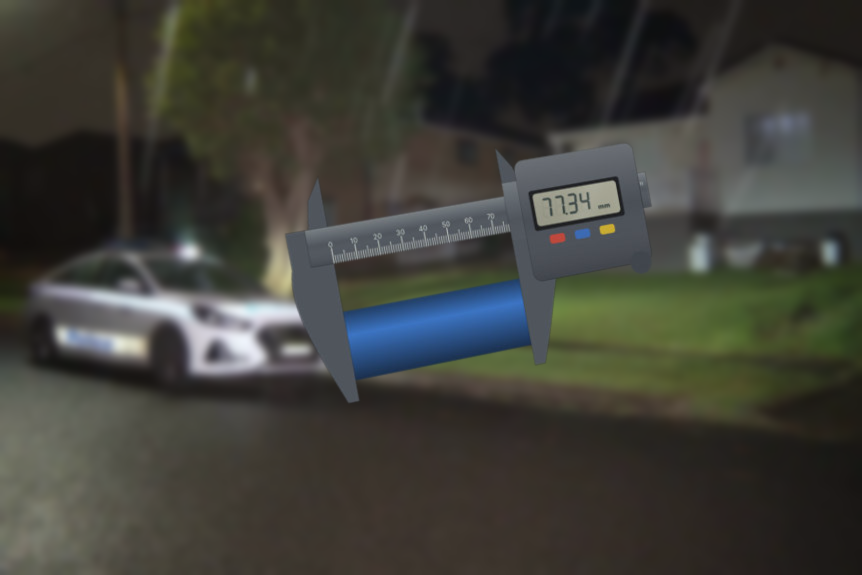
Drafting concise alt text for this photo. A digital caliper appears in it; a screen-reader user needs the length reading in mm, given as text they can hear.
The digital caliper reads 77.34 mm
